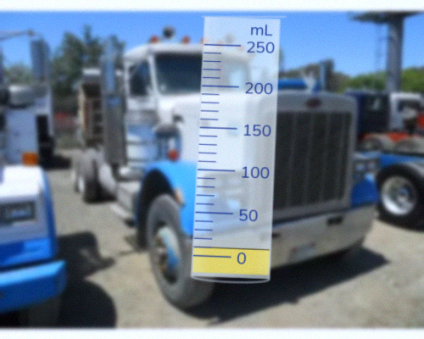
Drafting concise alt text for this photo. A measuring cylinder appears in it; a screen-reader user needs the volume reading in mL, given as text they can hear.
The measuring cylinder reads 10 mL
